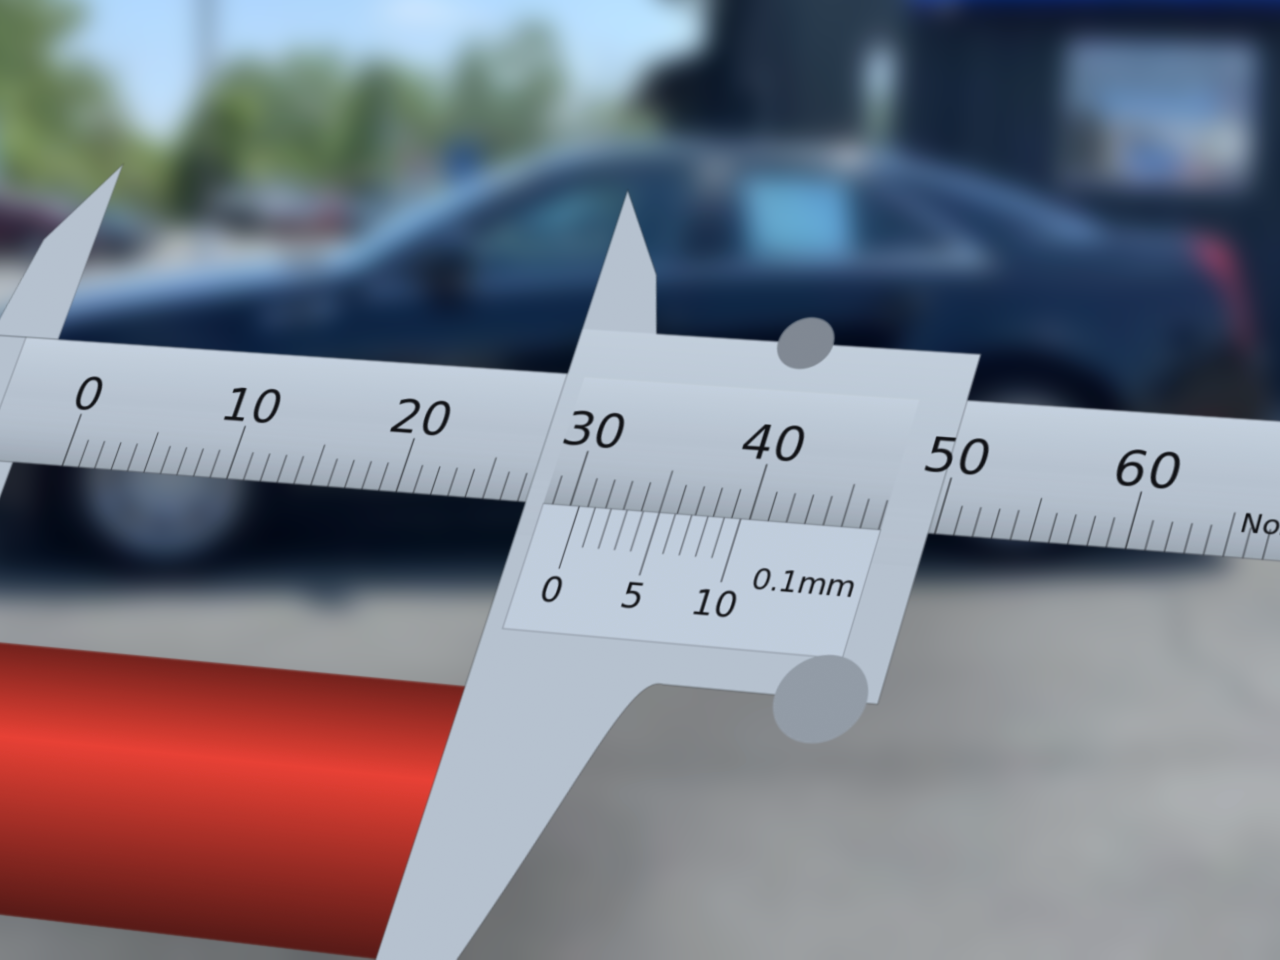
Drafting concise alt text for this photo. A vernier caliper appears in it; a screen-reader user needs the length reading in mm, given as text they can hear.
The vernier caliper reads 30.5 mm
